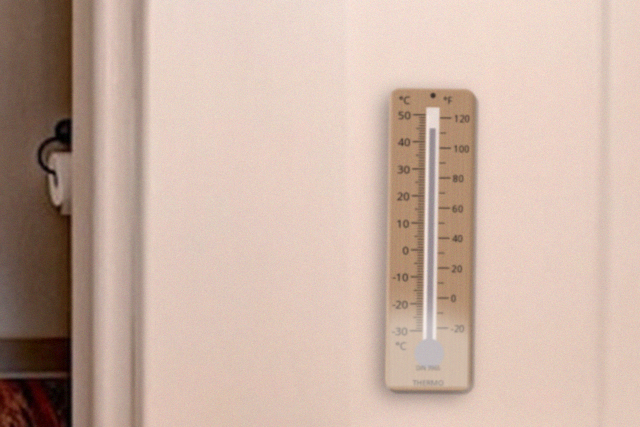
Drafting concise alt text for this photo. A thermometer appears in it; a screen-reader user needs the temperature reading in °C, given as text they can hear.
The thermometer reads 45 °C
